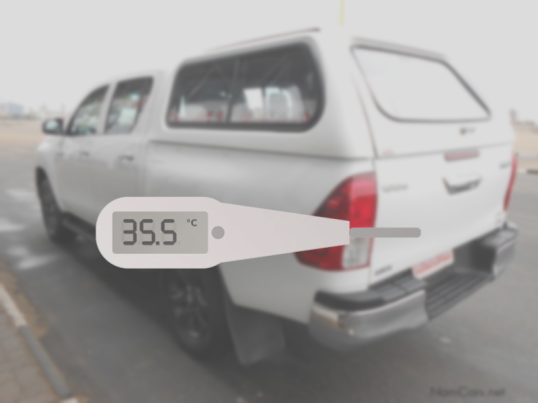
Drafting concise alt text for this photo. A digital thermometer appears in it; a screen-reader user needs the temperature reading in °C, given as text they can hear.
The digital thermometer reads 35.5 °C
